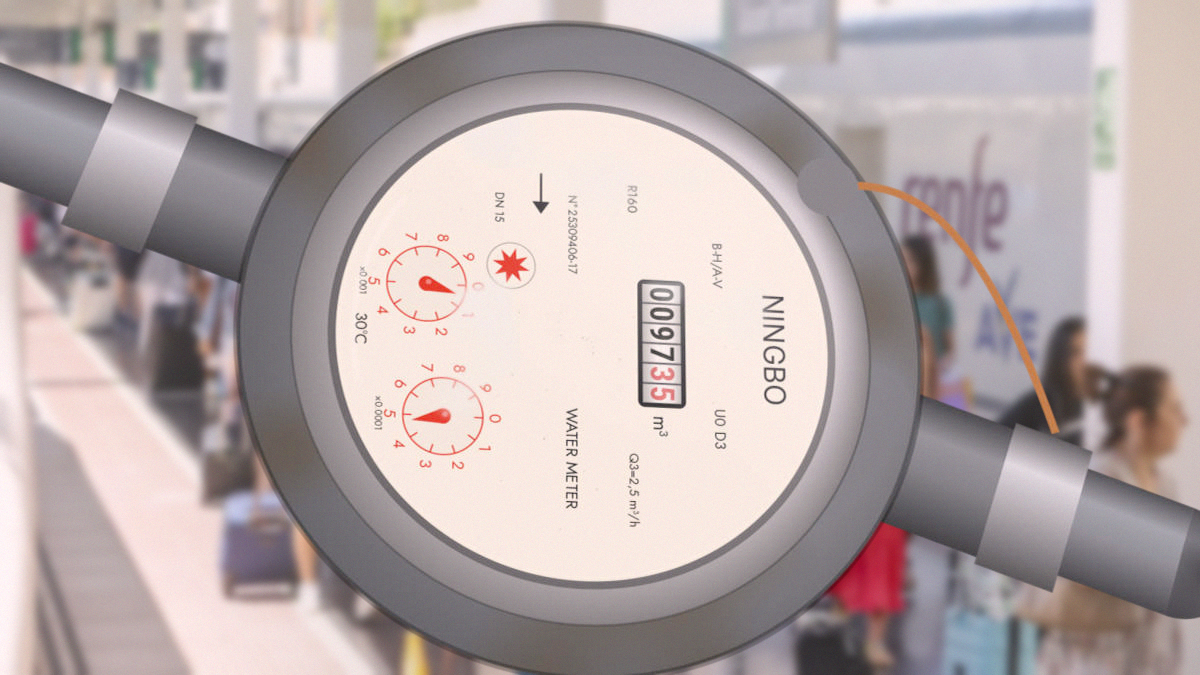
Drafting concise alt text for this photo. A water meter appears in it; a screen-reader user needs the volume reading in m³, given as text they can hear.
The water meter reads 97.3504 m³
